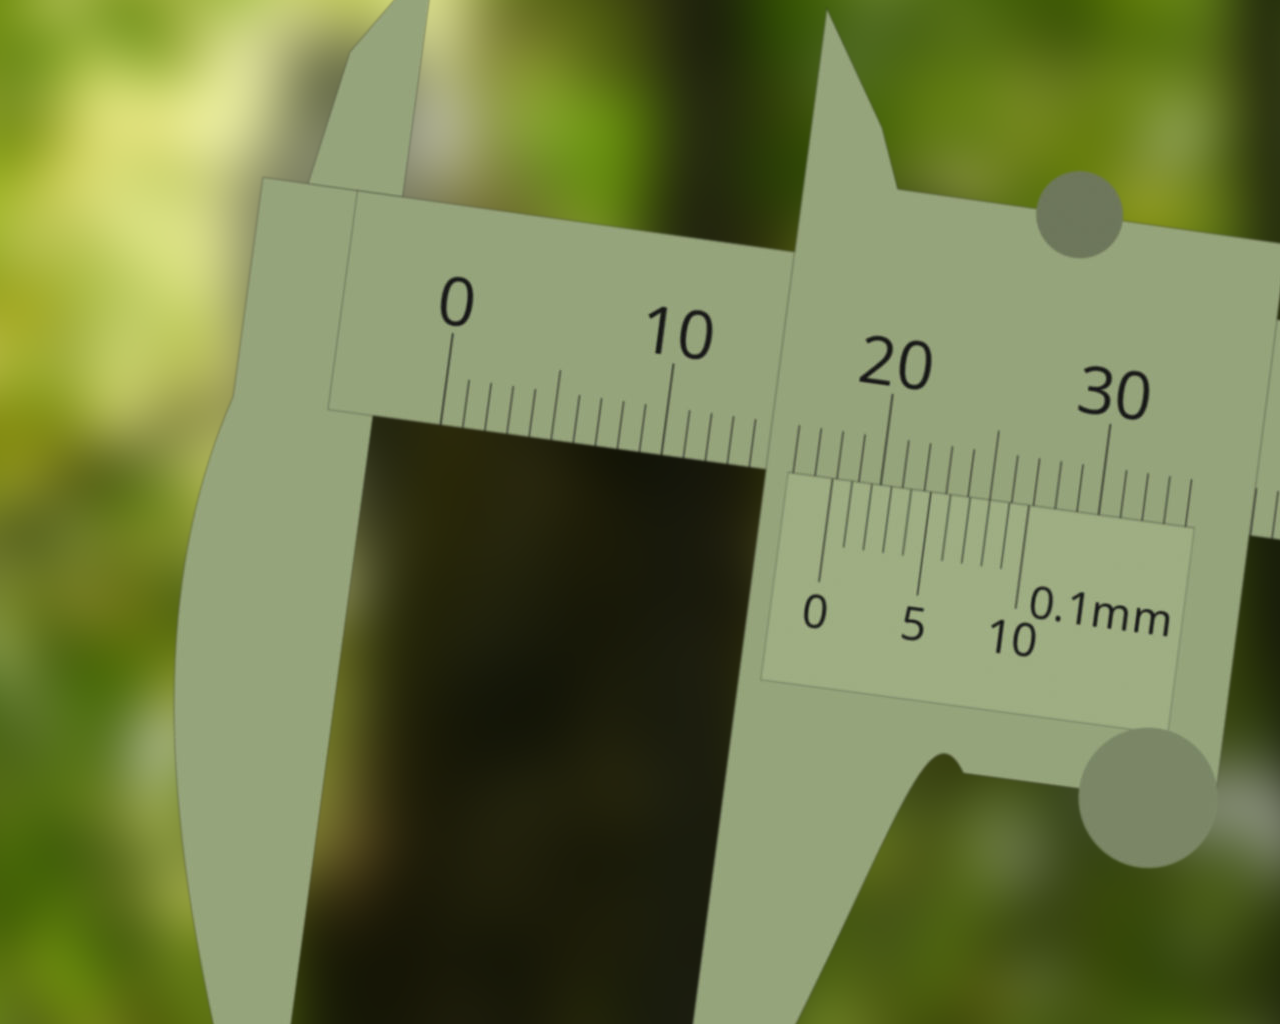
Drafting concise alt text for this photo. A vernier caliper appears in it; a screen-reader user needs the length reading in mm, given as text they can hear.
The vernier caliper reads 17.8 mm
